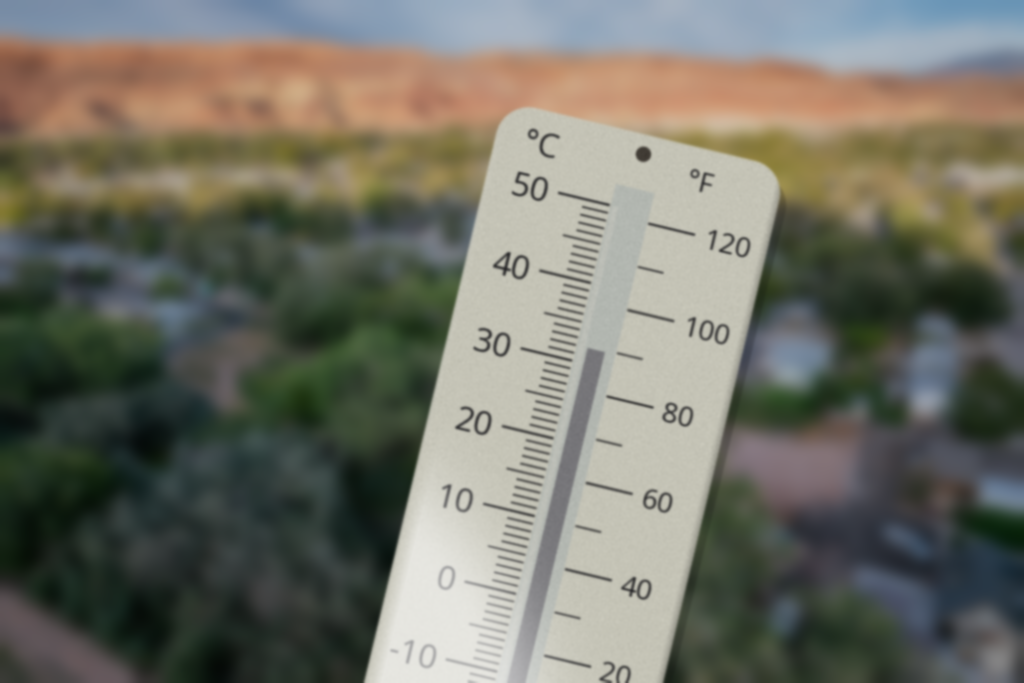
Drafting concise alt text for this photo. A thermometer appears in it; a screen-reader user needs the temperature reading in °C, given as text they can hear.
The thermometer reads 32 °C
